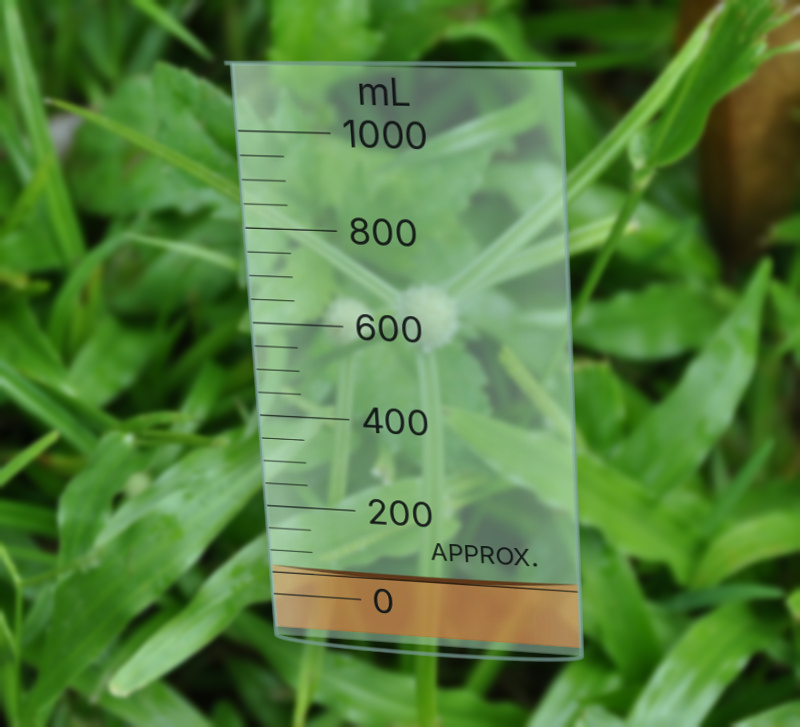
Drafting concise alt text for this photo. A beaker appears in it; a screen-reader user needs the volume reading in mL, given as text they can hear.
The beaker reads 50 mL
